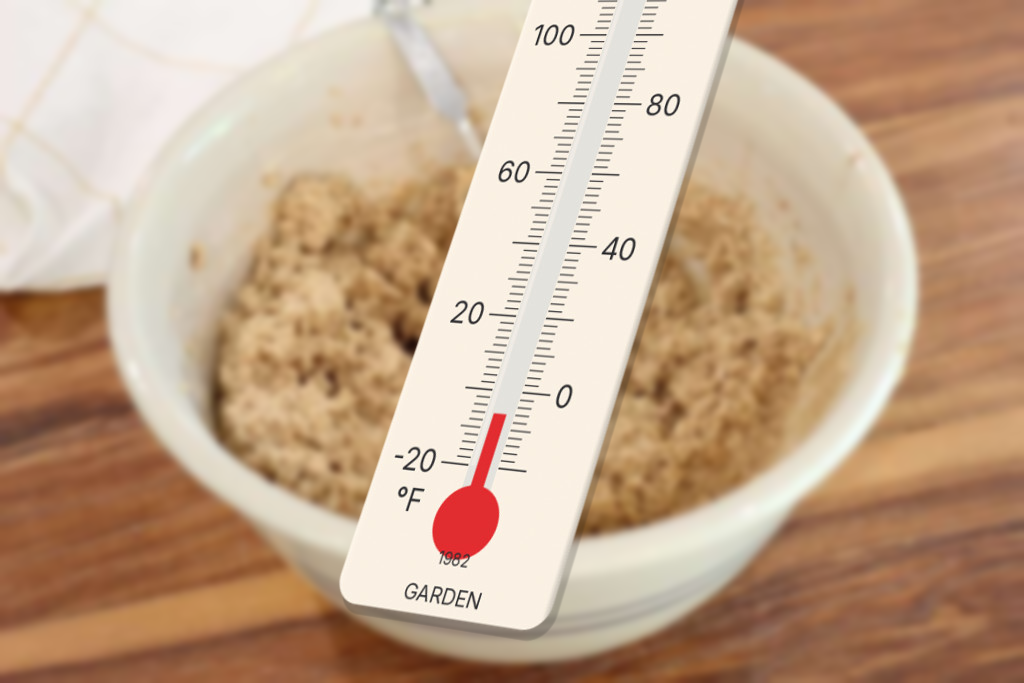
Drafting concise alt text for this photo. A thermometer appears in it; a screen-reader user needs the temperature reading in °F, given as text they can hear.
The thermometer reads -6 °F
